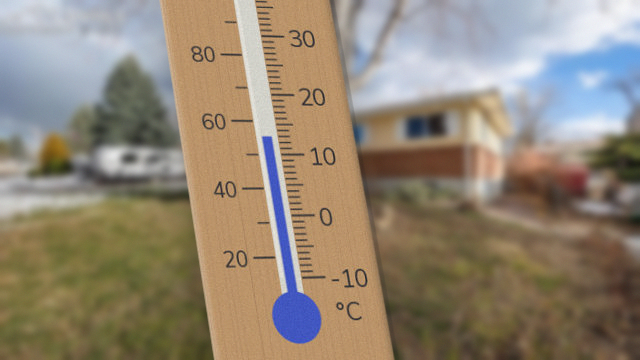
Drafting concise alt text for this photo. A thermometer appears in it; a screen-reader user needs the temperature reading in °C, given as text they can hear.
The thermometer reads 13 °C
